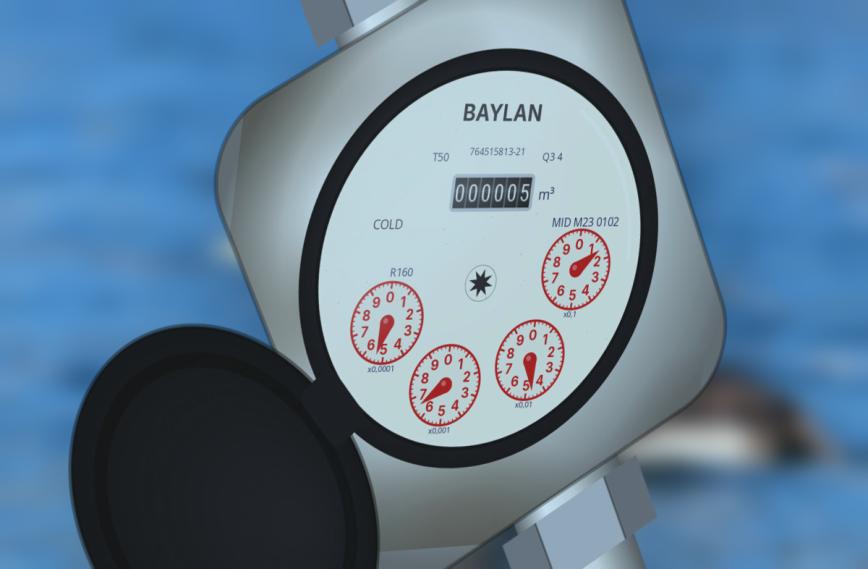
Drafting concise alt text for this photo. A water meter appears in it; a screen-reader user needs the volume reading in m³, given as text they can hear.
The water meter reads 5.1465 m³
